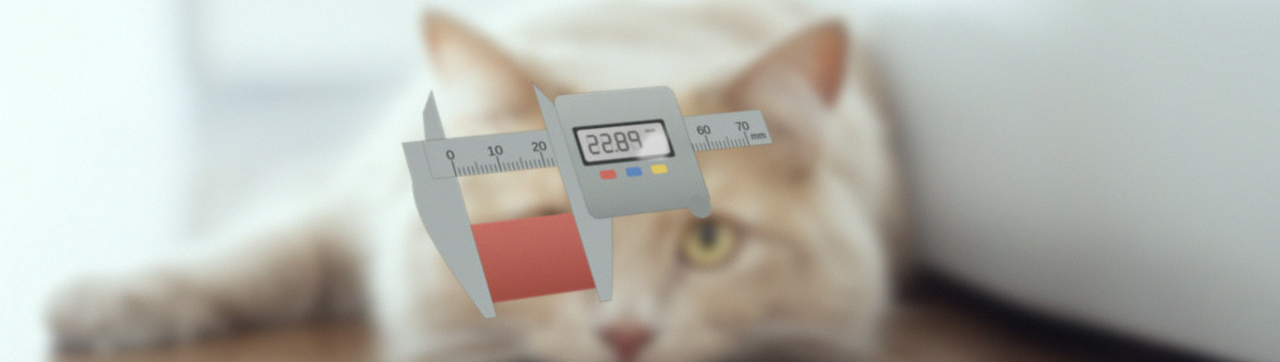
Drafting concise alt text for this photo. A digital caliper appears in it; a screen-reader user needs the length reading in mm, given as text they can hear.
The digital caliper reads 22.89 mm
